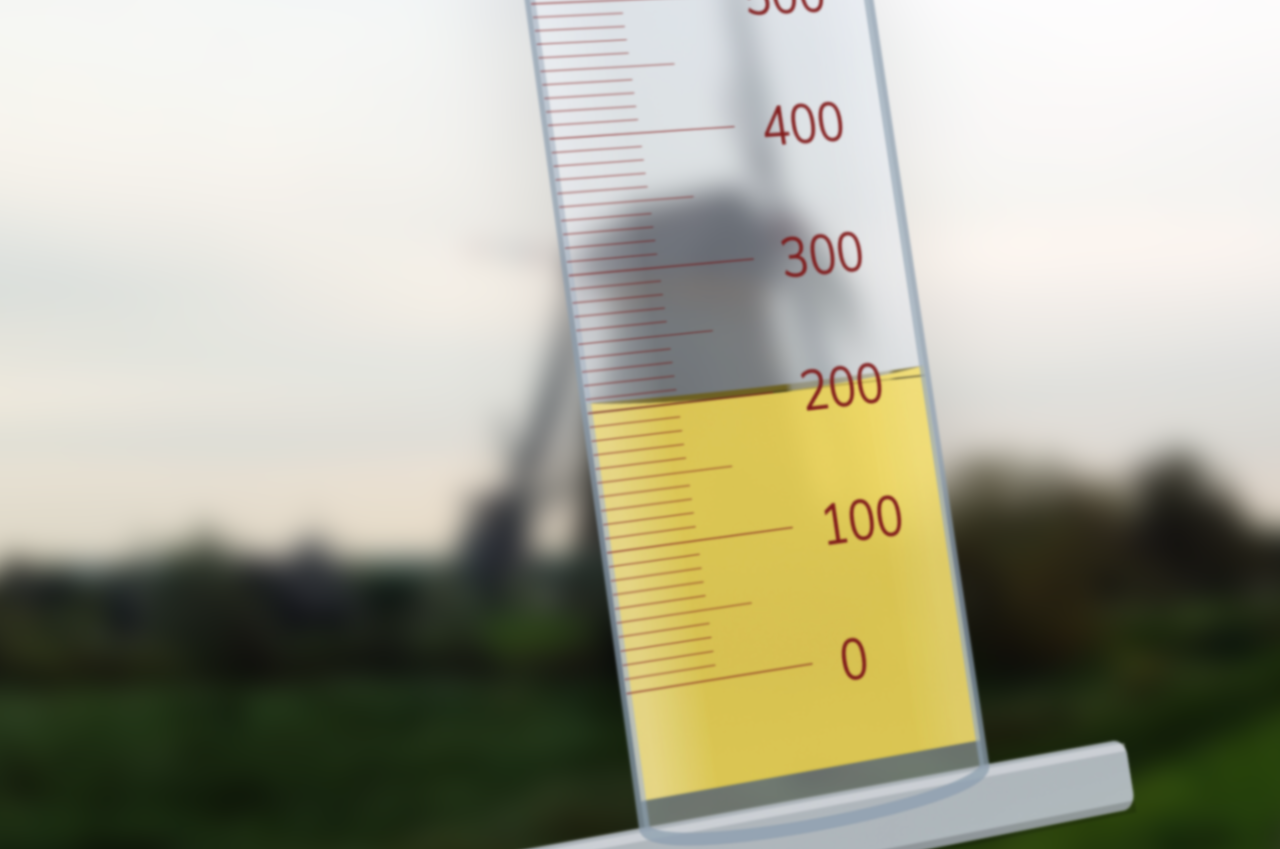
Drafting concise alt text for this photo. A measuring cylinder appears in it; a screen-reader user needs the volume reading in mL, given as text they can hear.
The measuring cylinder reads 200 mL
